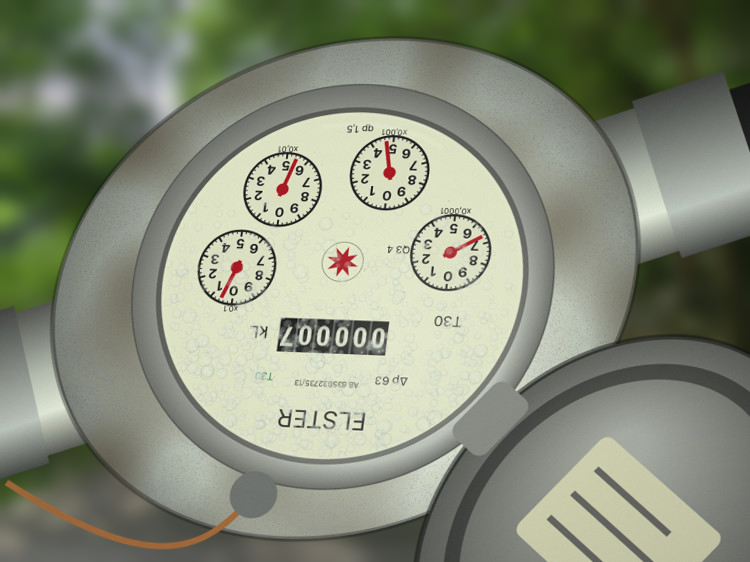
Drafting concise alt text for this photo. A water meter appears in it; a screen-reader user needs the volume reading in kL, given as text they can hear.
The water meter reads 7.0546 kL
